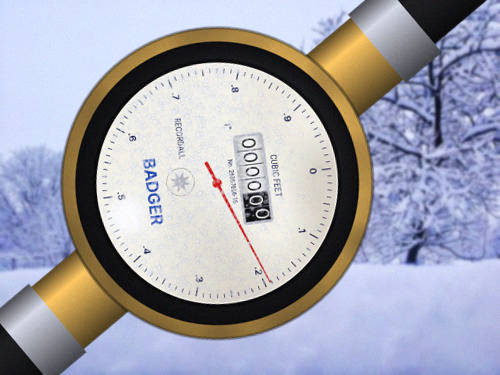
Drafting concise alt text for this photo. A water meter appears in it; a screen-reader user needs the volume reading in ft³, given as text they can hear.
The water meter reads 0.19 ft³
